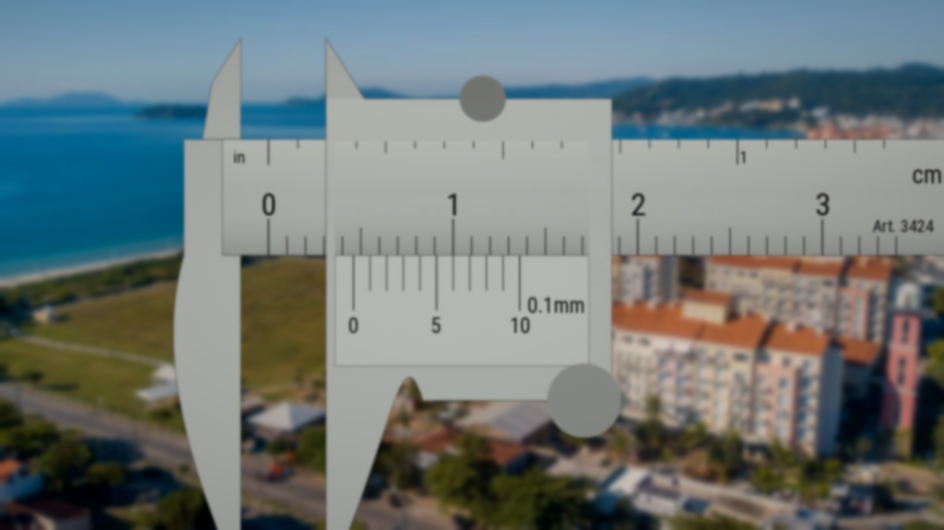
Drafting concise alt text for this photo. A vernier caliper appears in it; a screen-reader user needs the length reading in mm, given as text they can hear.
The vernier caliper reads 4.6 mm
